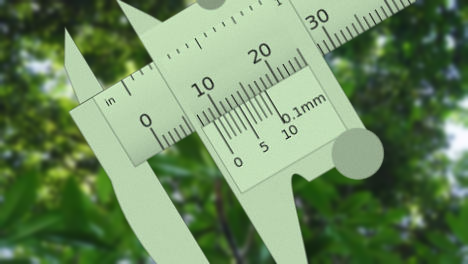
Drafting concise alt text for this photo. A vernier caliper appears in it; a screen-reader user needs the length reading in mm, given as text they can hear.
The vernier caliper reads 8.6 mm
